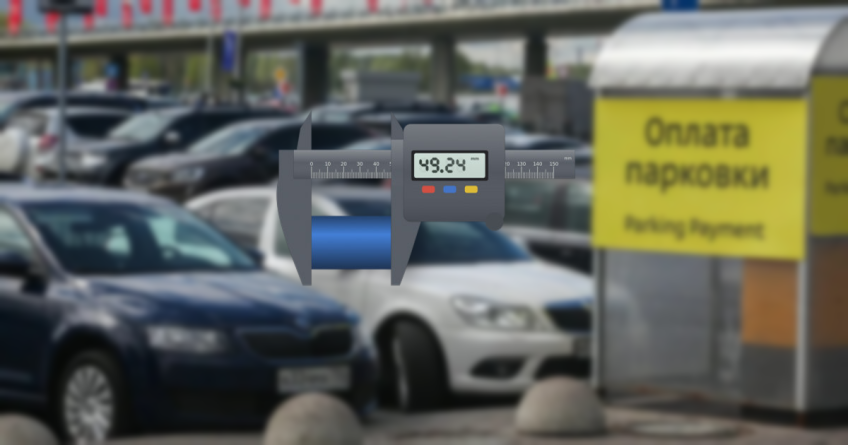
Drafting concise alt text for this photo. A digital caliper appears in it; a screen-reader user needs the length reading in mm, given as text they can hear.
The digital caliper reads 49.24 mm
